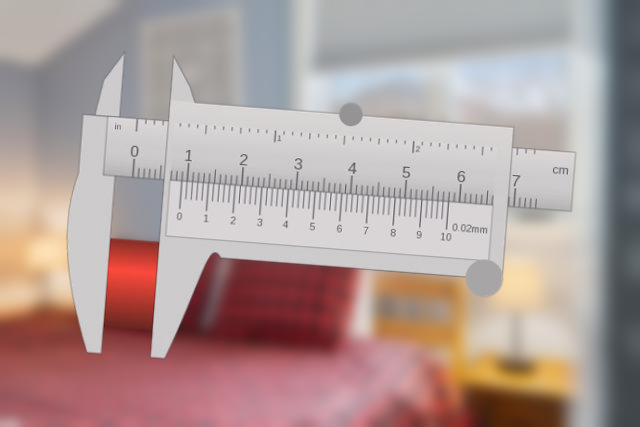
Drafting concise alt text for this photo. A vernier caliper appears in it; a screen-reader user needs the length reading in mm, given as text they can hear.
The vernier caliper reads 9.0 mm
